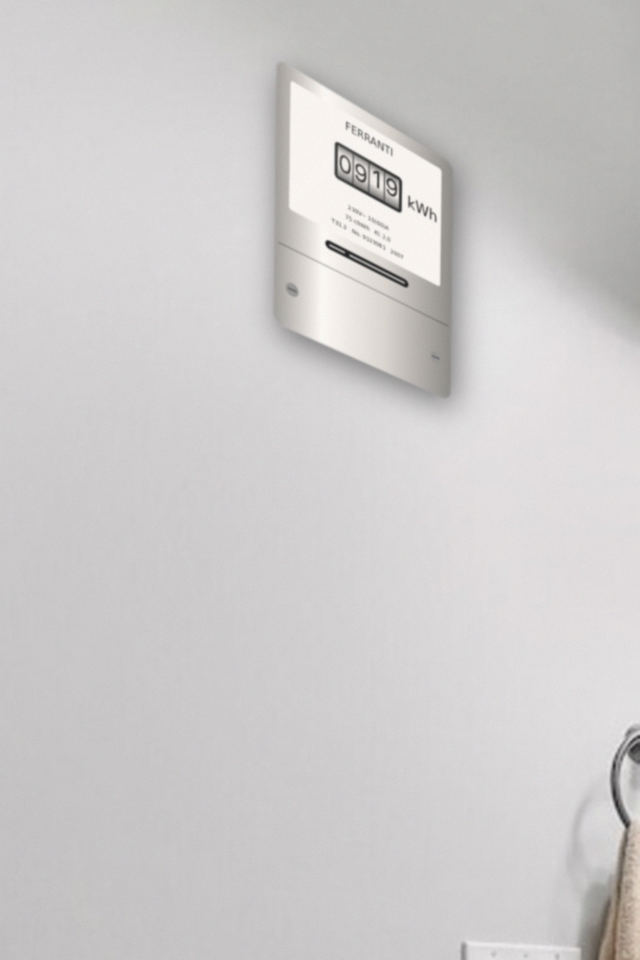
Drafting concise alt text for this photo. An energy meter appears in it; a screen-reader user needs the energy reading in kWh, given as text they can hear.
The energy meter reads 919 kWh
